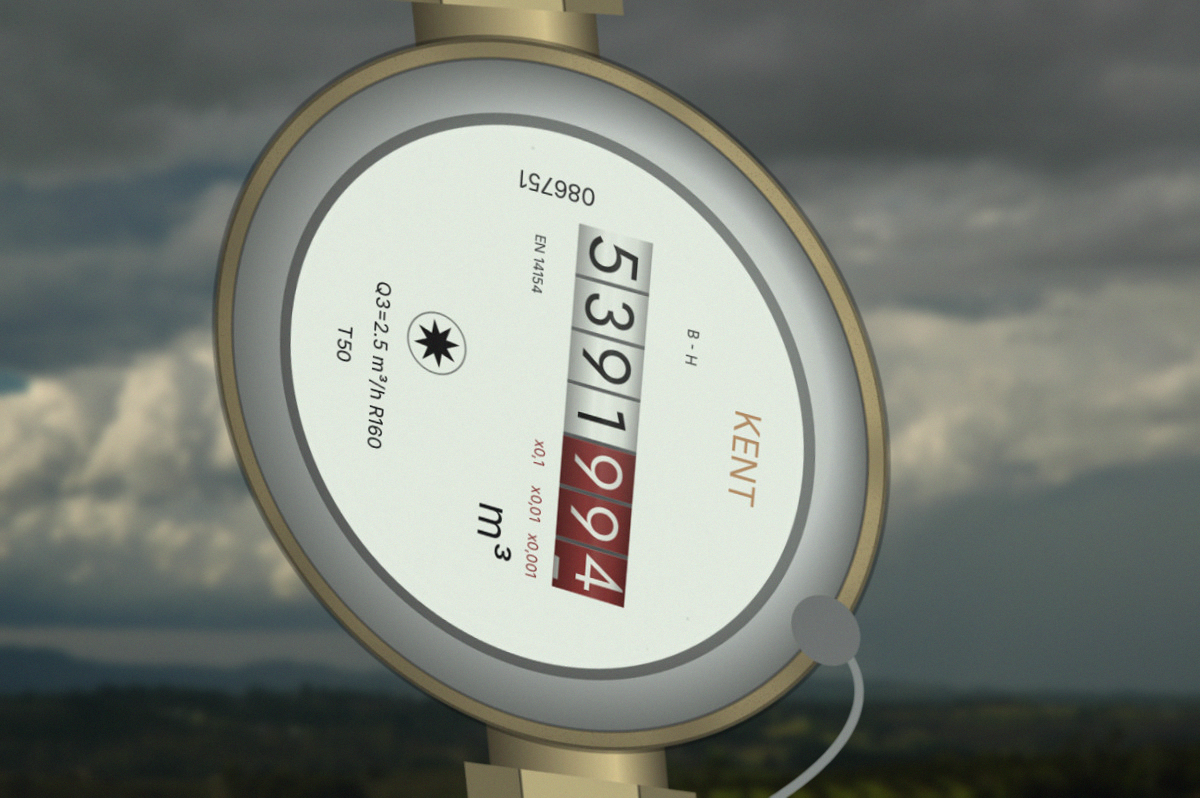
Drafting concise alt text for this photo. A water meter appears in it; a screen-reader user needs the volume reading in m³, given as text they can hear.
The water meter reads 5391.994 m³
